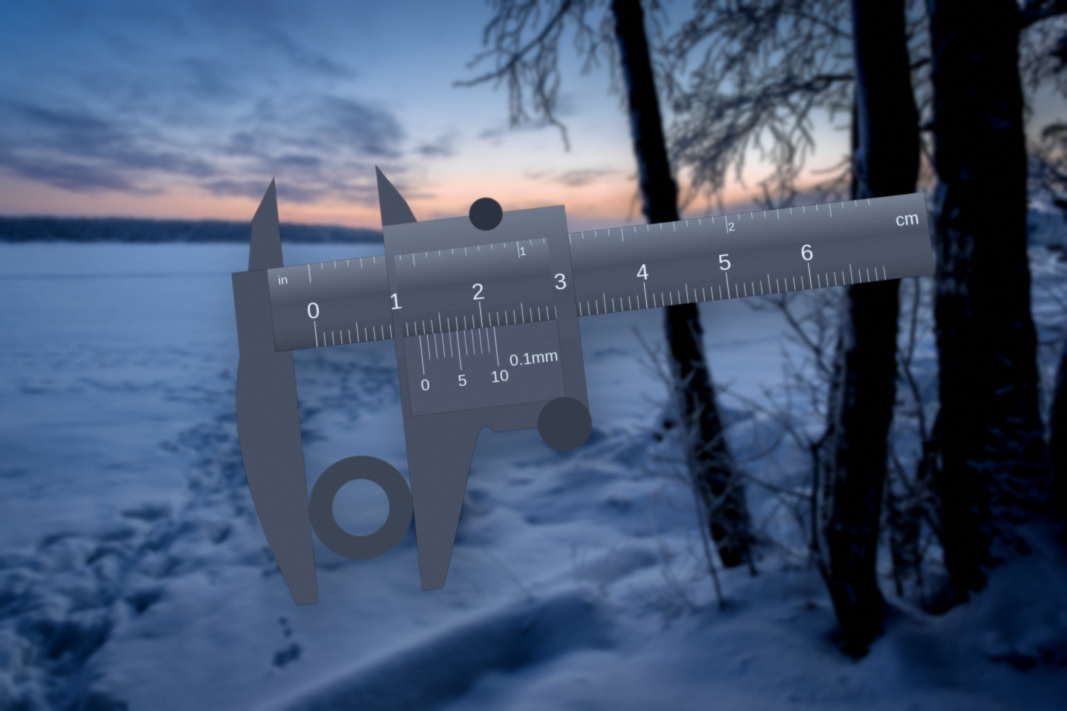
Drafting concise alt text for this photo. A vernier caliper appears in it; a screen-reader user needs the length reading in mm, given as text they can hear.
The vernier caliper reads 12.4 mm
